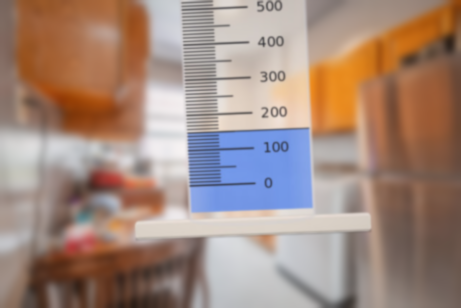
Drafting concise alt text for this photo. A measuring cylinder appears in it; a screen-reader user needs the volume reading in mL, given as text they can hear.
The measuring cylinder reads 150 mL
